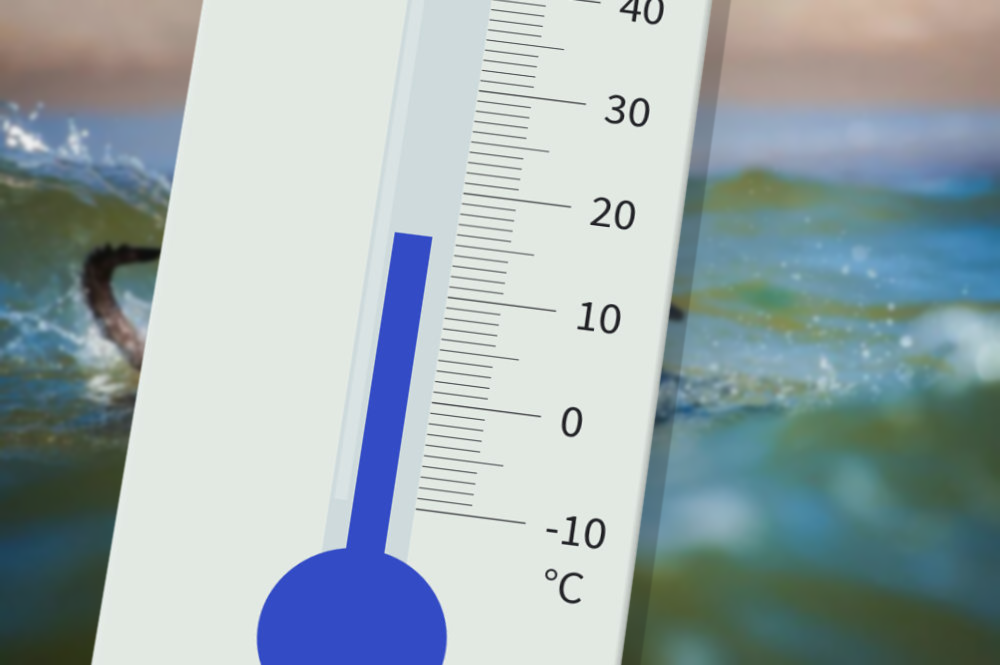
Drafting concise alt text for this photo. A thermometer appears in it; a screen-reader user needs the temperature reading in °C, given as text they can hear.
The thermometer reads 15.5 °C
